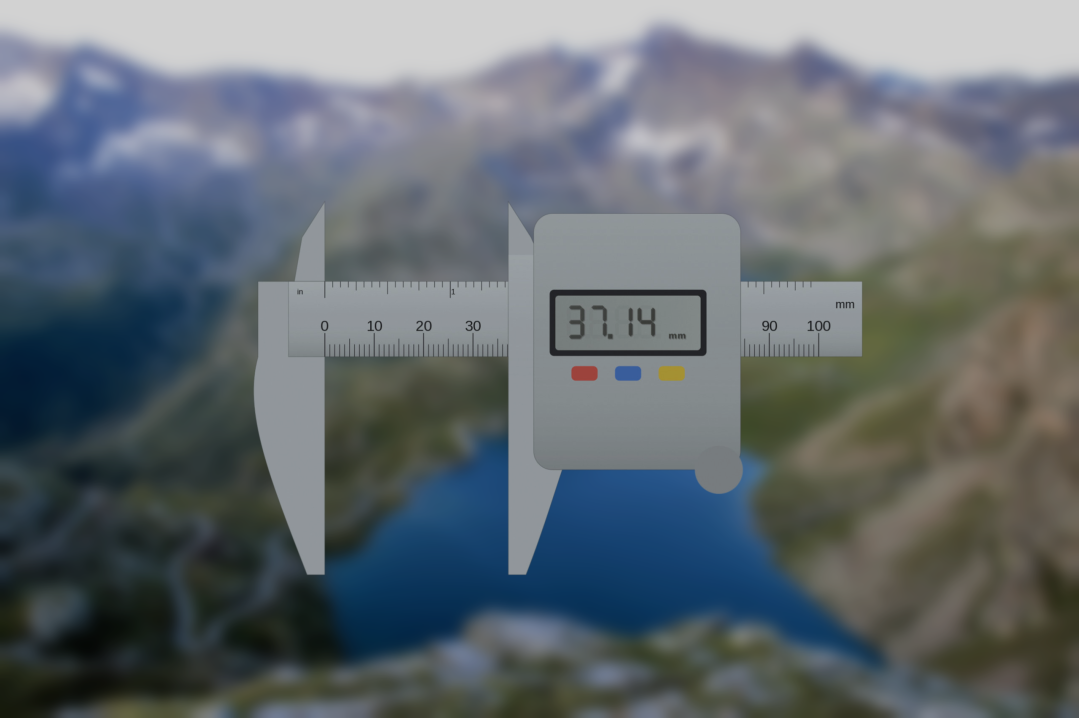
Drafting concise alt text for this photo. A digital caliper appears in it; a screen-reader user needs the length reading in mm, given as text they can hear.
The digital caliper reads 37.14 mm
